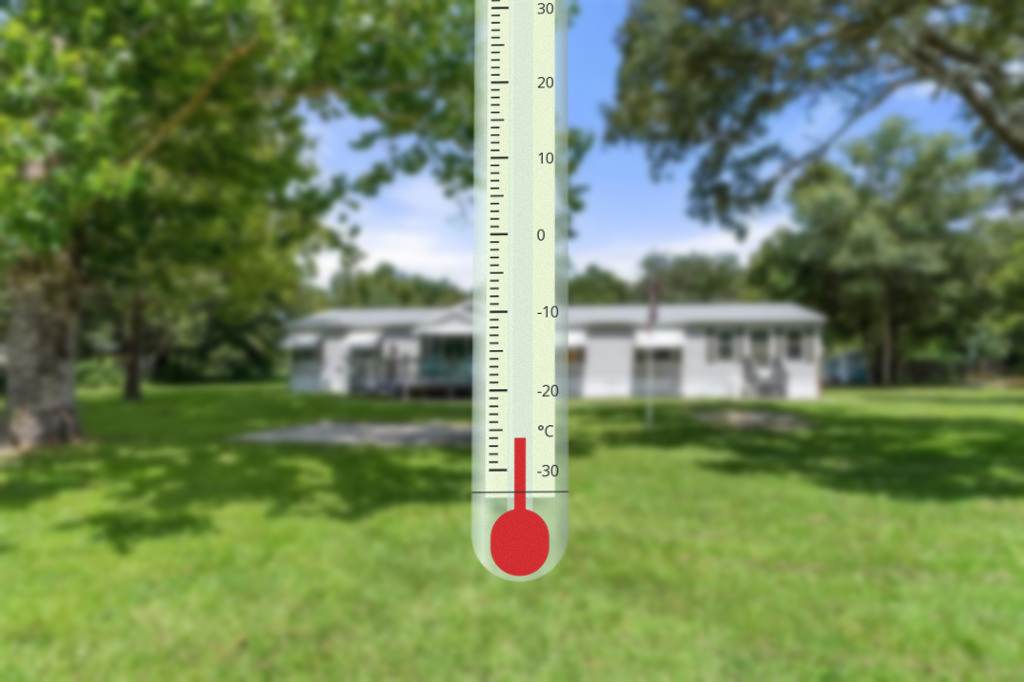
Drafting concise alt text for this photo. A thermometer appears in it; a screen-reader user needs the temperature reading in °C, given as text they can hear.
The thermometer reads -26 °C
